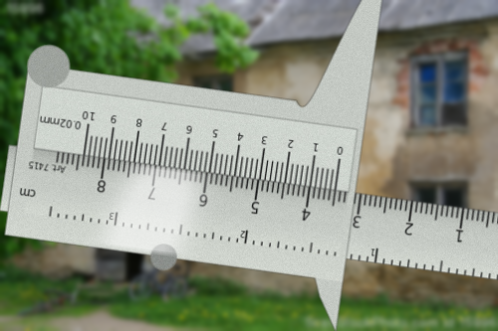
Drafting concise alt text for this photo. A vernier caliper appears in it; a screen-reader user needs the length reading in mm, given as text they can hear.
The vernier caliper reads 35.0 mm
